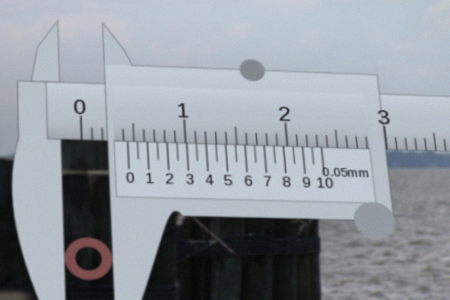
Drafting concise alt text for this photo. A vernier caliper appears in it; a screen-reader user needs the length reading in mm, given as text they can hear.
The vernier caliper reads 4.4 mm
